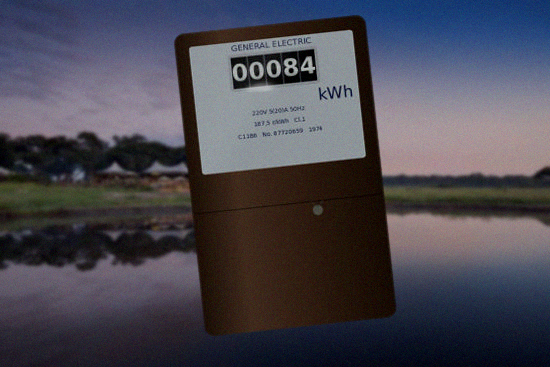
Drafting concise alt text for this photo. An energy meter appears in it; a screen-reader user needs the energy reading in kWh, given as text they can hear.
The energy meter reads 84 kWh
